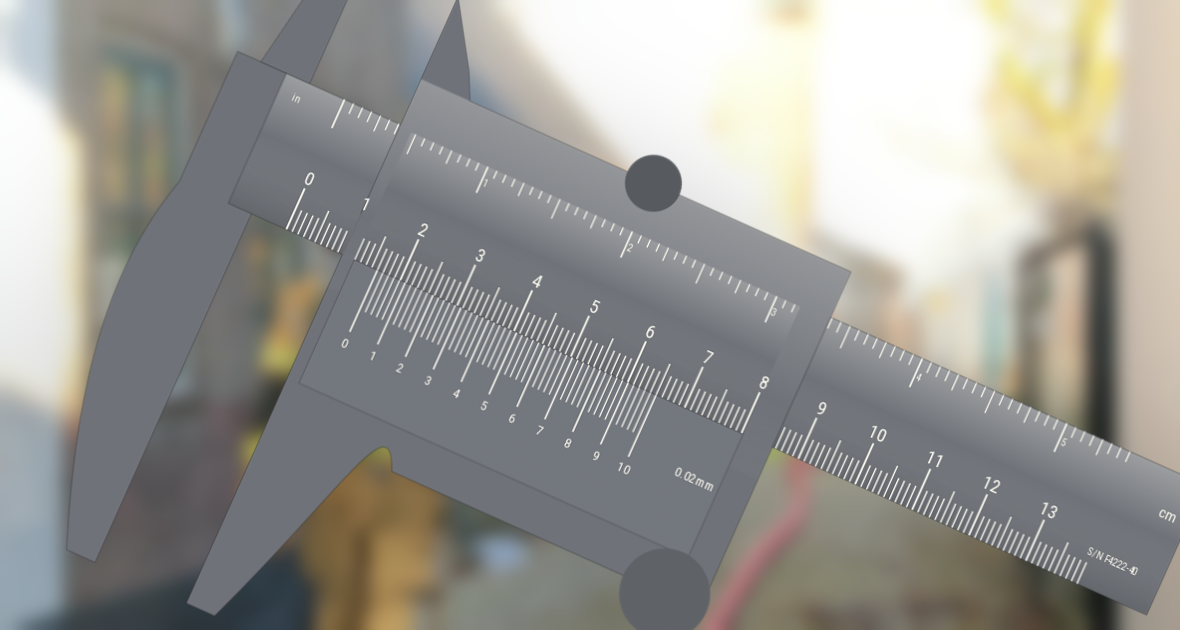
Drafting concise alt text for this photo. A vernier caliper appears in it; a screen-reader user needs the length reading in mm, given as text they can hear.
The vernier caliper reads 16.0 mm
